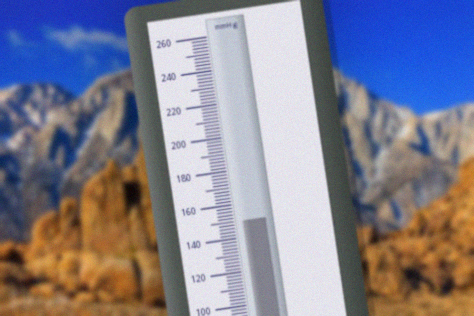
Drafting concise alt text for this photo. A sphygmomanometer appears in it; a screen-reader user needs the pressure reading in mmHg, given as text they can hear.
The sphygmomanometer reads 150 mmHg
